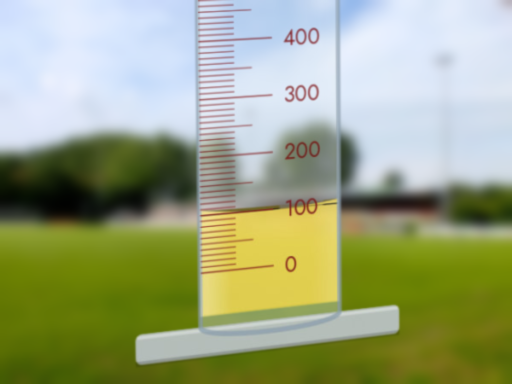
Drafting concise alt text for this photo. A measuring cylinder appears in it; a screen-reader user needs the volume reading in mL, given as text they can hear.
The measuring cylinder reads 100 mL
